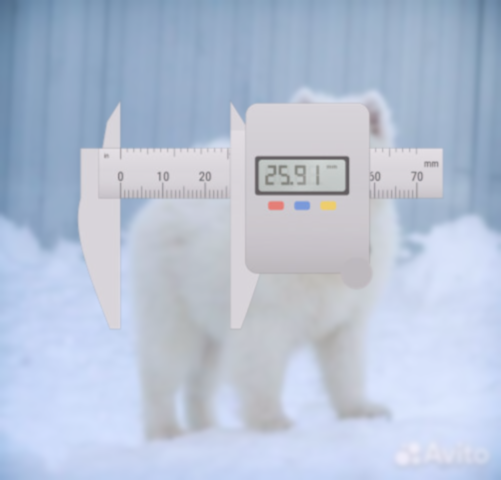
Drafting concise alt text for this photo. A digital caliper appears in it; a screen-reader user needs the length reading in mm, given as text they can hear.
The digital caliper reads 25.91 mm
